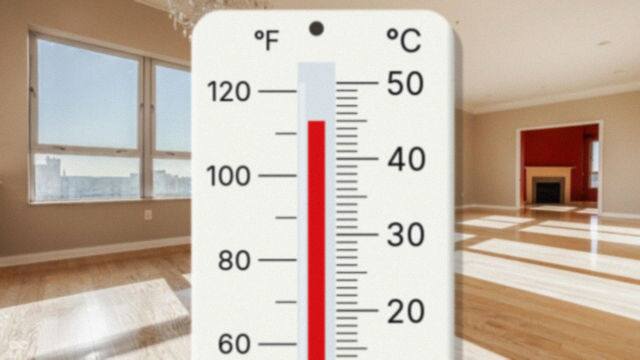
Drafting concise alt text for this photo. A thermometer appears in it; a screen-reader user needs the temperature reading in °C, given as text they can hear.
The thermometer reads 45 °C
